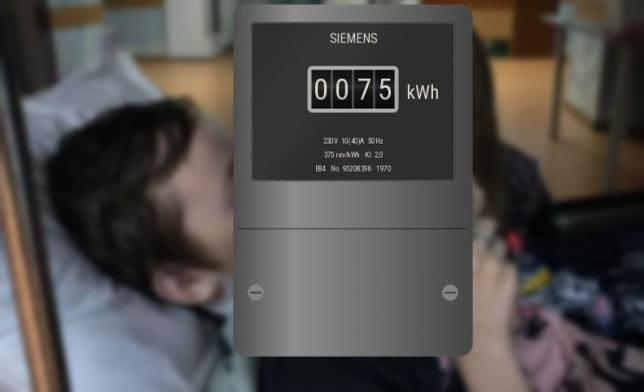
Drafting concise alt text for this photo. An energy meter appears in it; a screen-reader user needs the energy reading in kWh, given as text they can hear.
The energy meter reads 75 kWh
